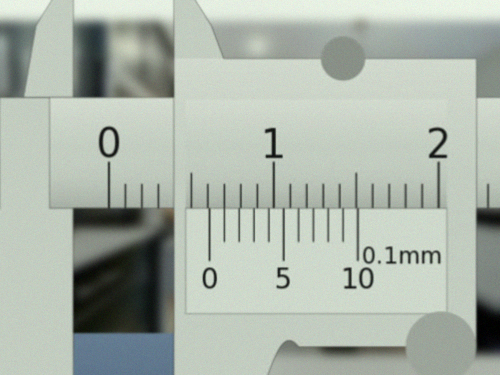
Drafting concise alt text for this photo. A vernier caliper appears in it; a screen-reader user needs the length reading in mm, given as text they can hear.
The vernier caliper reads 6.1 mm
